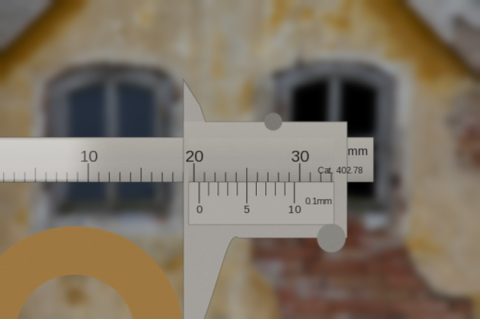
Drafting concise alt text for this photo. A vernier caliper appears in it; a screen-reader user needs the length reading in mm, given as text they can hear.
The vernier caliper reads 20.5 mm
